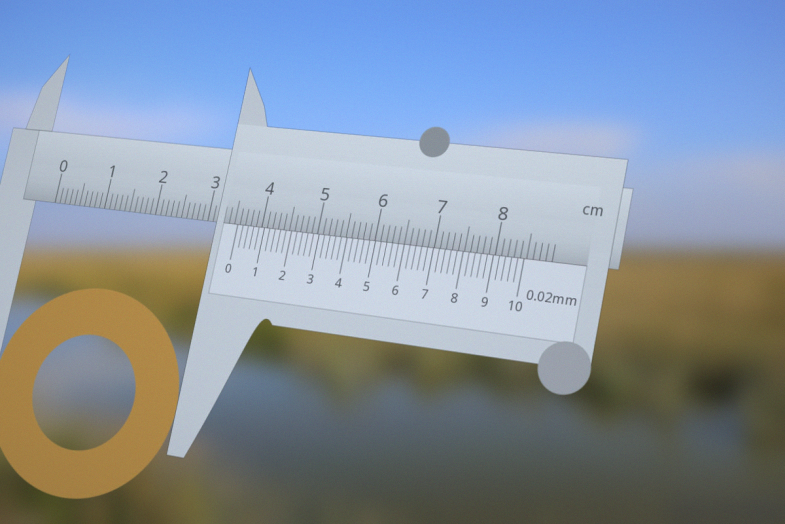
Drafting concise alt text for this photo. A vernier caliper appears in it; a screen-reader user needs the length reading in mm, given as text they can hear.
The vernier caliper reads 35.6 mm
